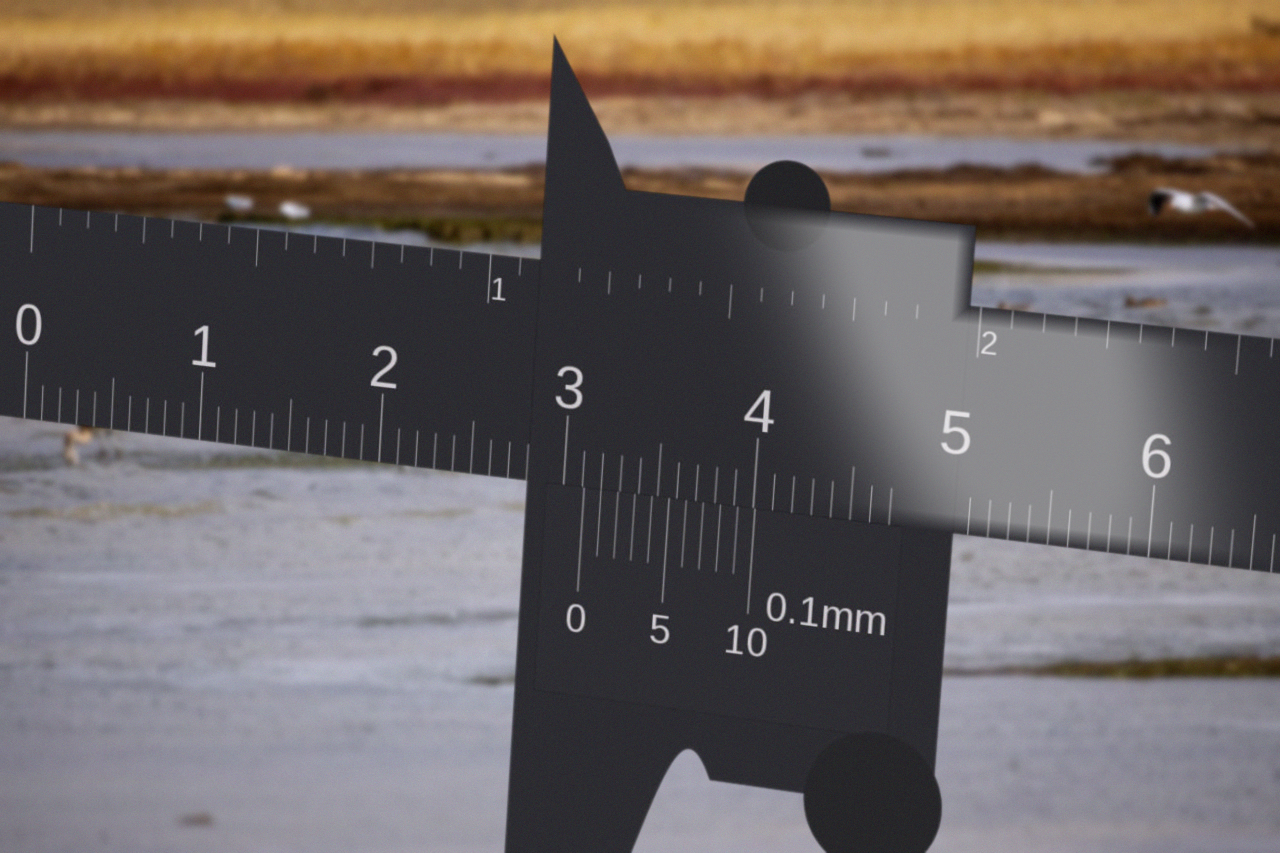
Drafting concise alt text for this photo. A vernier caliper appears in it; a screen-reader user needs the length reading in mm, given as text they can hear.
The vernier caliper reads 31.1 mm
